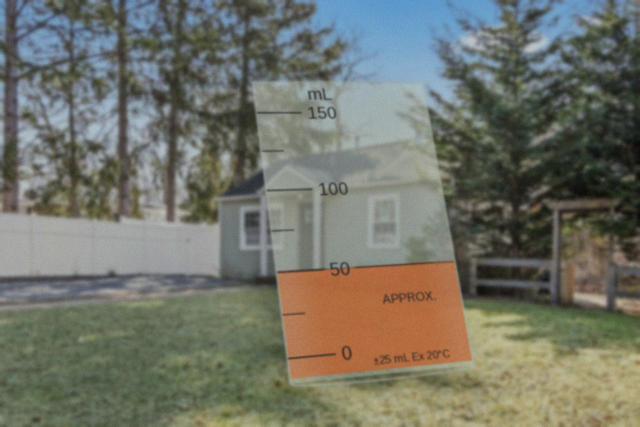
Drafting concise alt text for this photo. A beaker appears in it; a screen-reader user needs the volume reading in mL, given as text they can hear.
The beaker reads 50 mL
